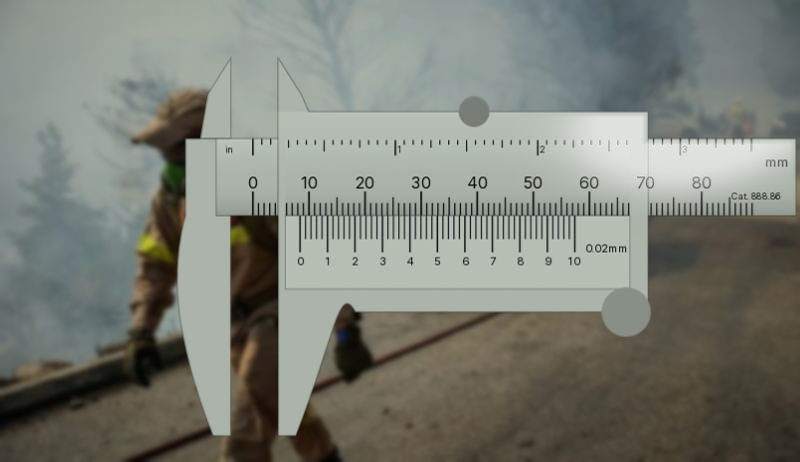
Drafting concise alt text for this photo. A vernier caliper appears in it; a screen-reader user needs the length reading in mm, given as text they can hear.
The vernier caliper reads 8.4 mm
